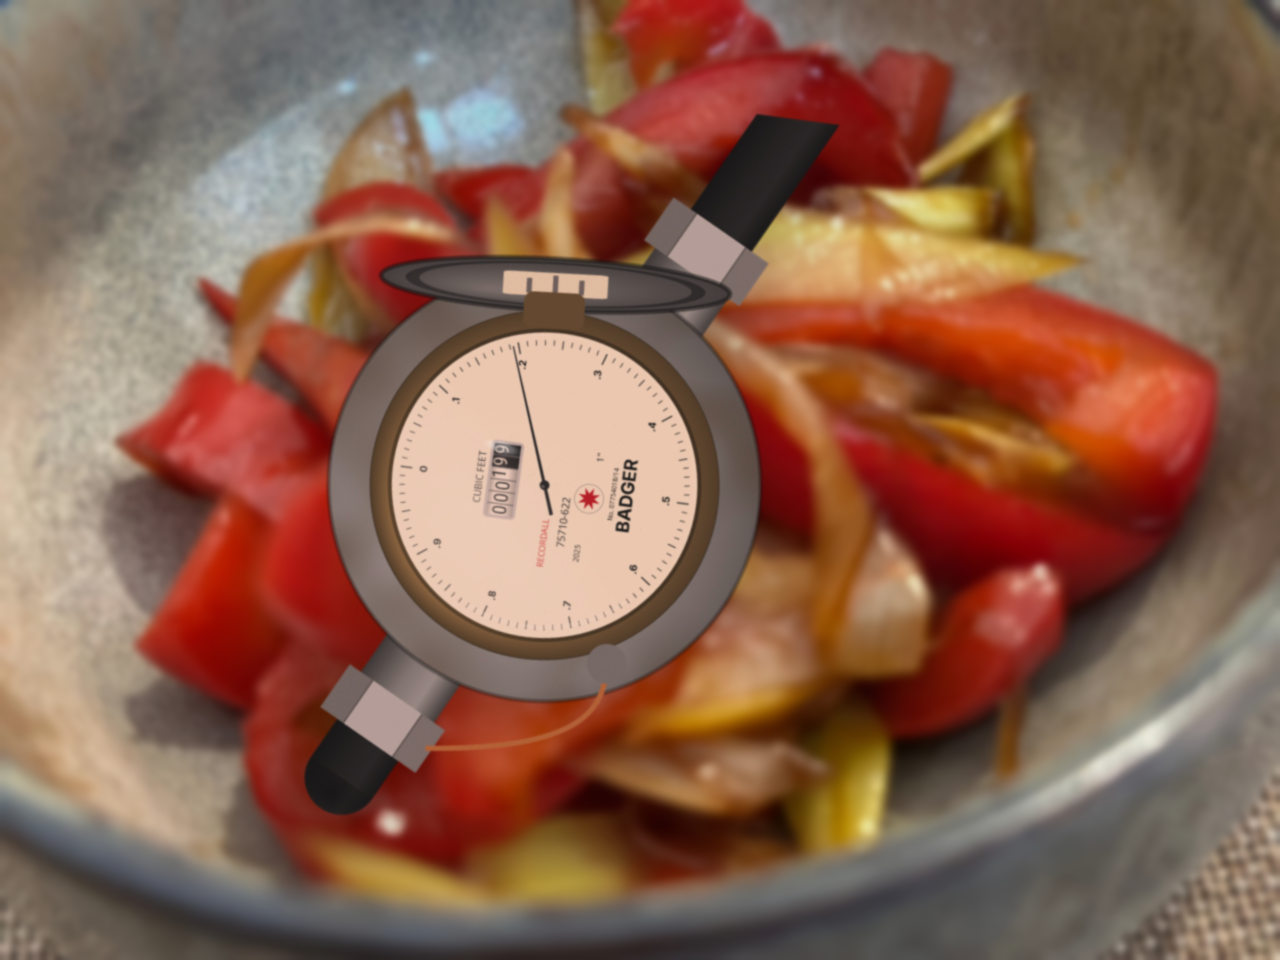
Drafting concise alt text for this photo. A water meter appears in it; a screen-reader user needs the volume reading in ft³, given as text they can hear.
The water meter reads 199.19 ft³
